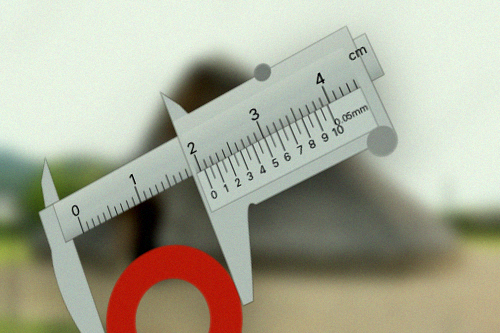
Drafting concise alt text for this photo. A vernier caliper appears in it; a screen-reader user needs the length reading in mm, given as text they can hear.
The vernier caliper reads 20.6 mm
